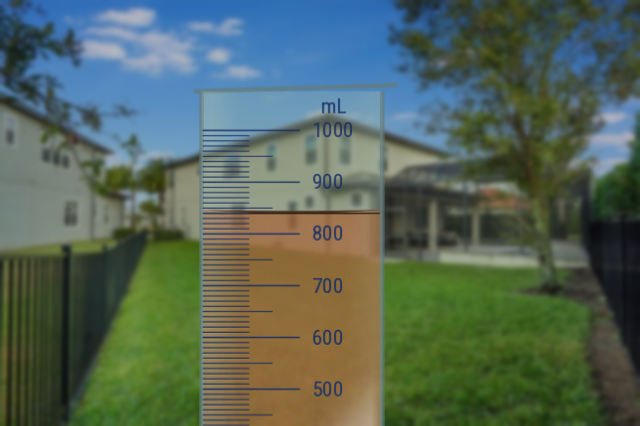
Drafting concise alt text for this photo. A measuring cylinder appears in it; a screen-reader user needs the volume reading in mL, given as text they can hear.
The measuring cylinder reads 840 mL
